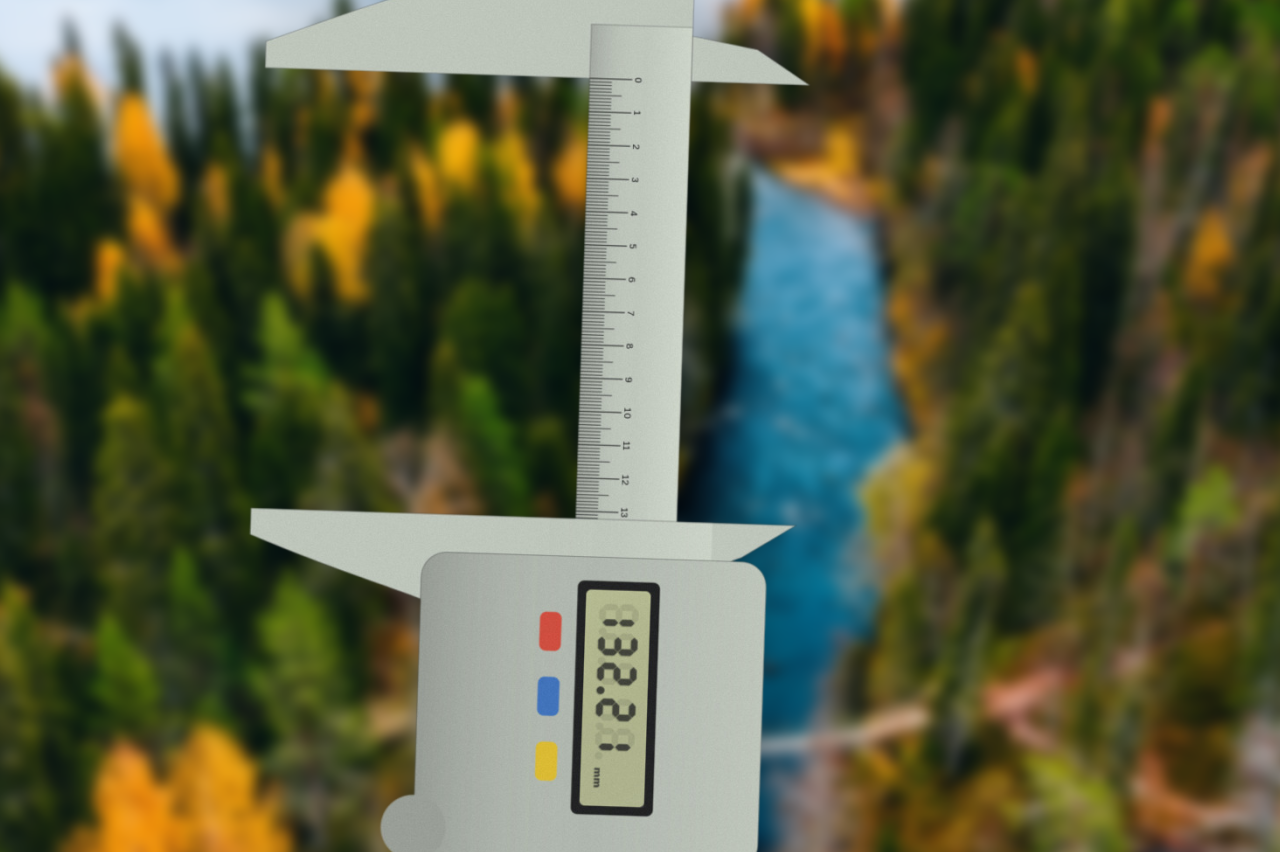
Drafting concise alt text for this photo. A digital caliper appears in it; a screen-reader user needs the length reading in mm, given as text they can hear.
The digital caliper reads 132.21 mm
